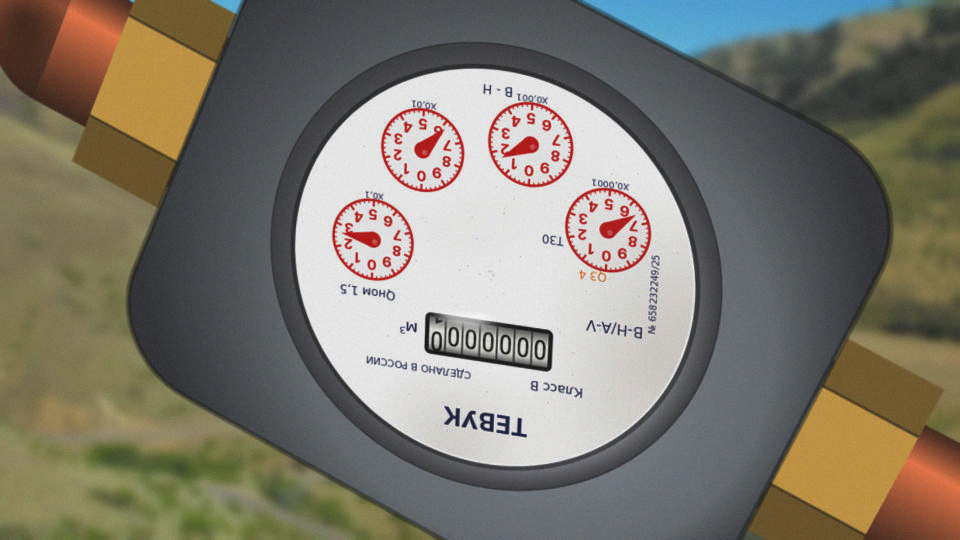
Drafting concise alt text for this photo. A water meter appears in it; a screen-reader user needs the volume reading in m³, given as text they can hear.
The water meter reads 0.2616 m³
